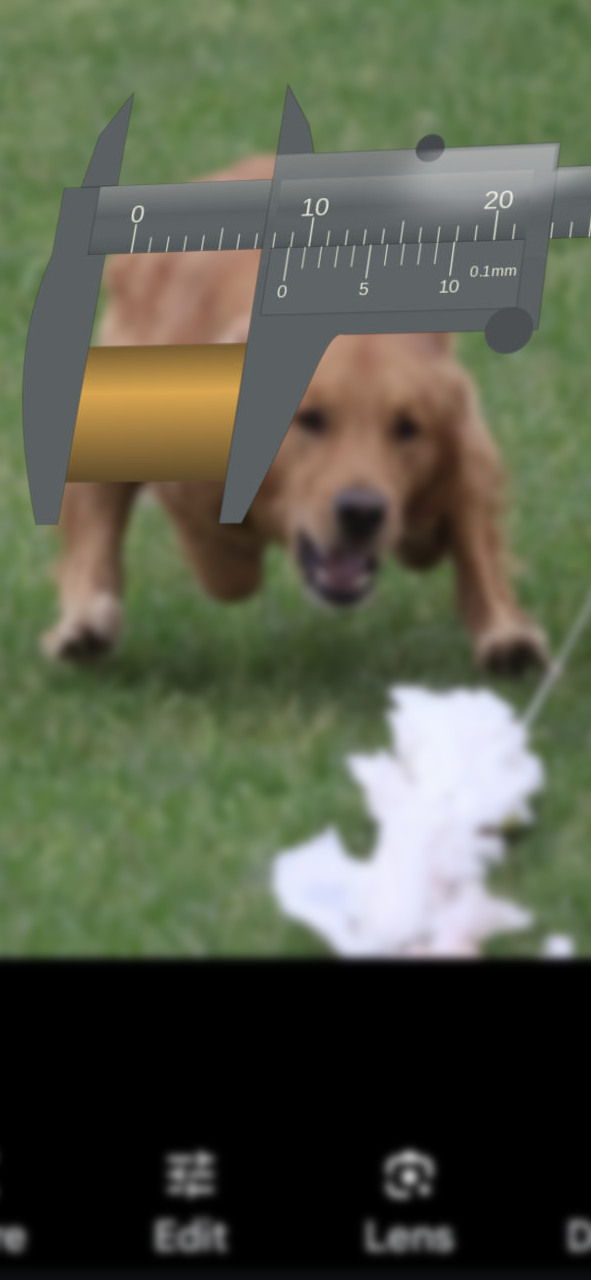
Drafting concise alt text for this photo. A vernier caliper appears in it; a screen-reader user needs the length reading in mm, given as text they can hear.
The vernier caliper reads 8.9 mm
